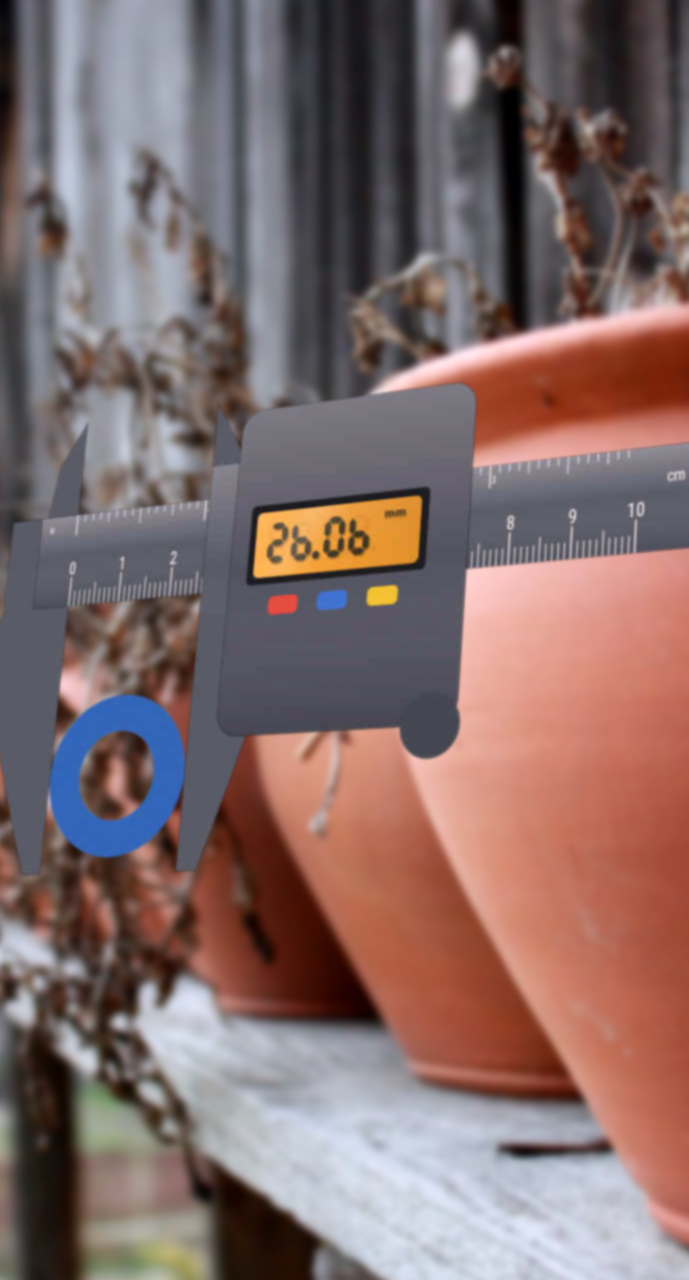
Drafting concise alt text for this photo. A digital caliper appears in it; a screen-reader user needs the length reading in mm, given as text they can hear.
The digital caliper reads 26.06 mm
